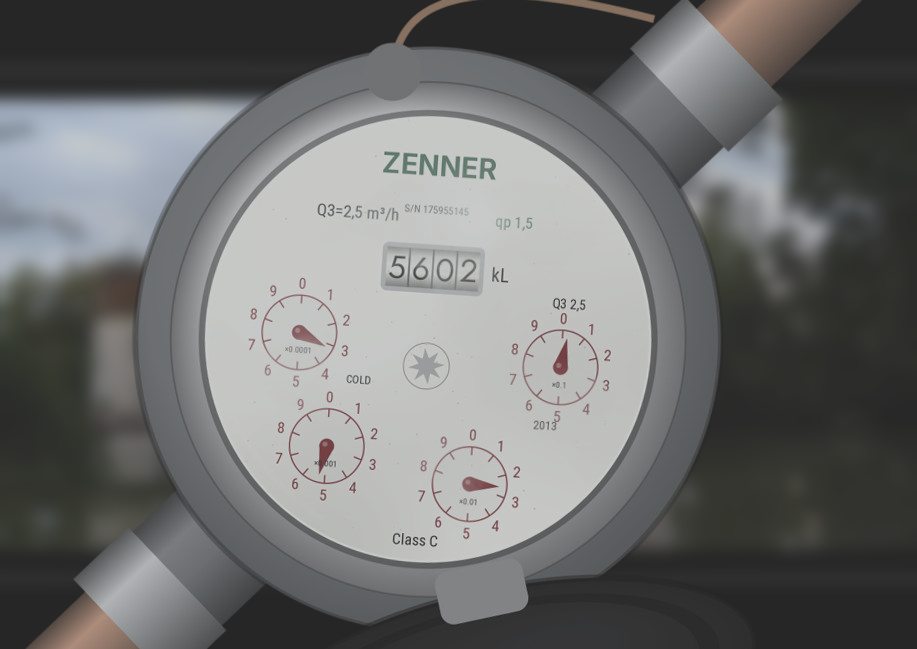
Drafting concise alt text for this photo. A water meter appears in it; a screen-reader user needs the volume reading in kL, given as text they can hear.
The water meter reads 5602.0253 kL
